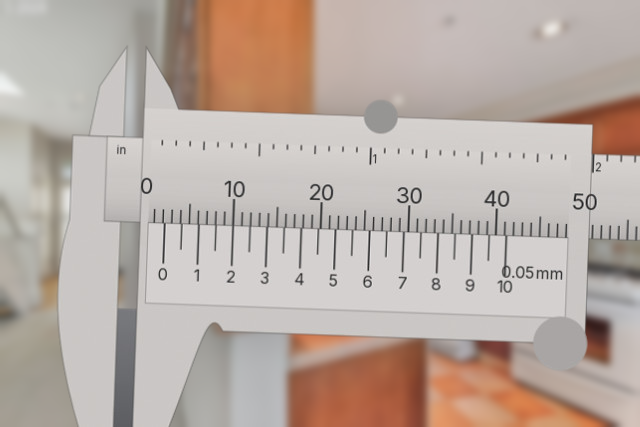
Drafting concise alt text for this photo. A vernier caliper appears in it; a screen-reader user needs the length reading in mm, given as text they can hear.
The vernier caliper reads 2.2 mm
